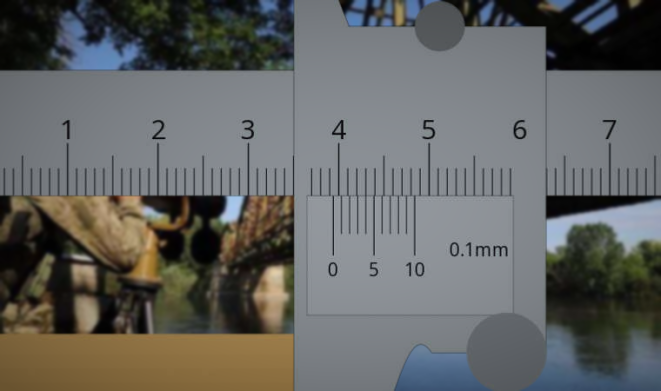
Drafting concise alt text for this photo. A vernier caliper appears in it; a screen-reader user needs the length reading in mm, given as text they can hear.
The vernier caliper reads 39.4 mm
